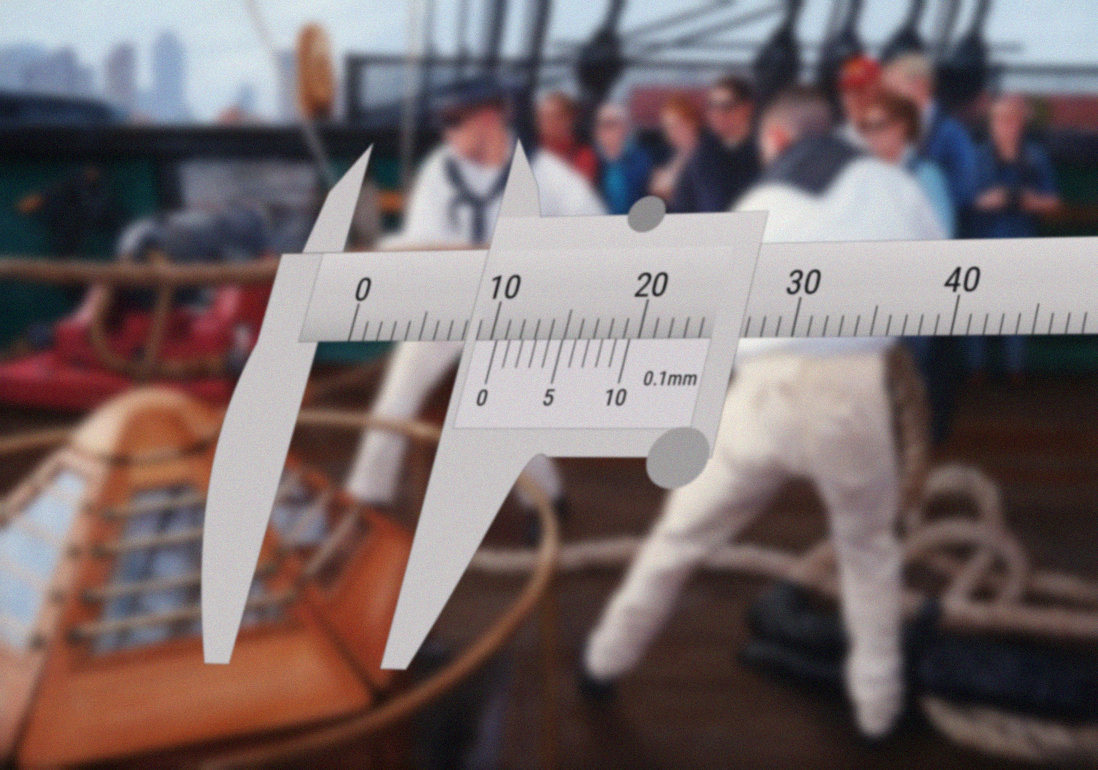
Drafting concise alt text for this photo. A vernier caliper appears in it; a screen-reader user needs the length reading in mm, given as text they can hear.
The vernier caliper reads 10.4 mm
